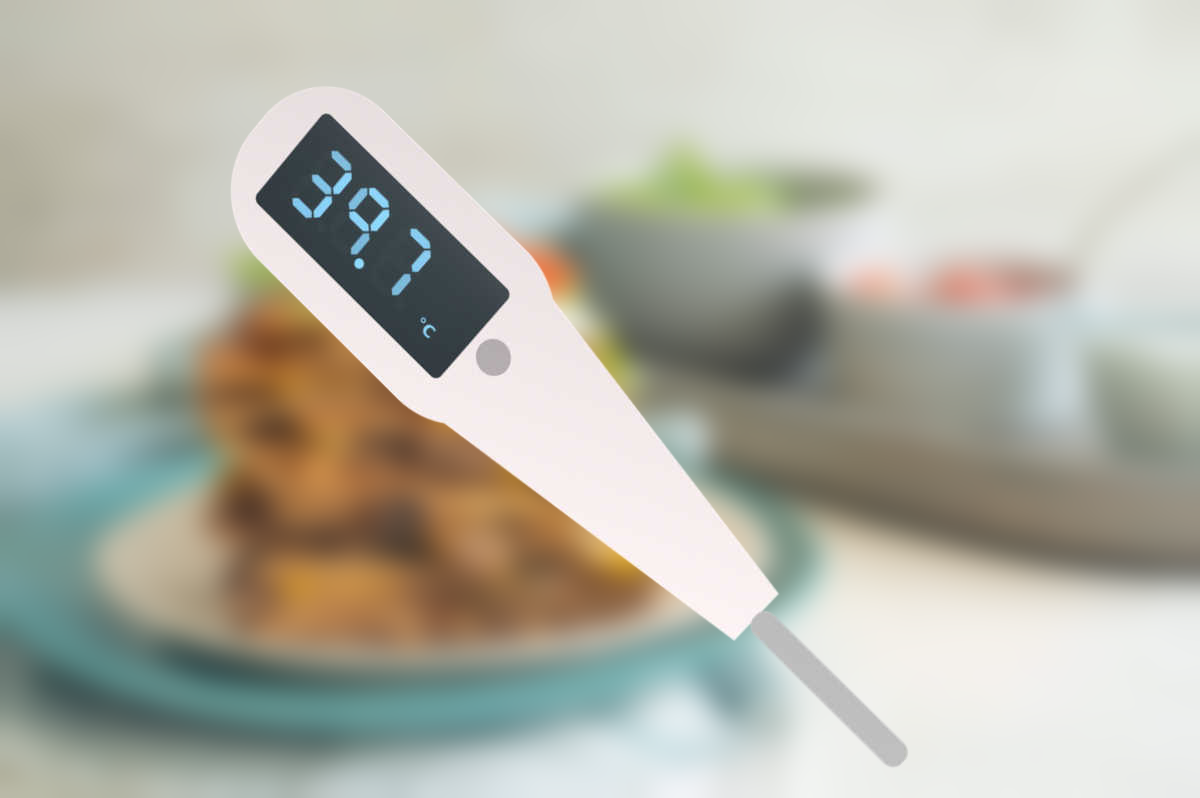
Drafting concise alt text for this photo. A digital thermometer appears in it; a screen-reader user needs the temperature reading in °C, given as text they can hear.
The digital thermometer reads 39.7 °C
